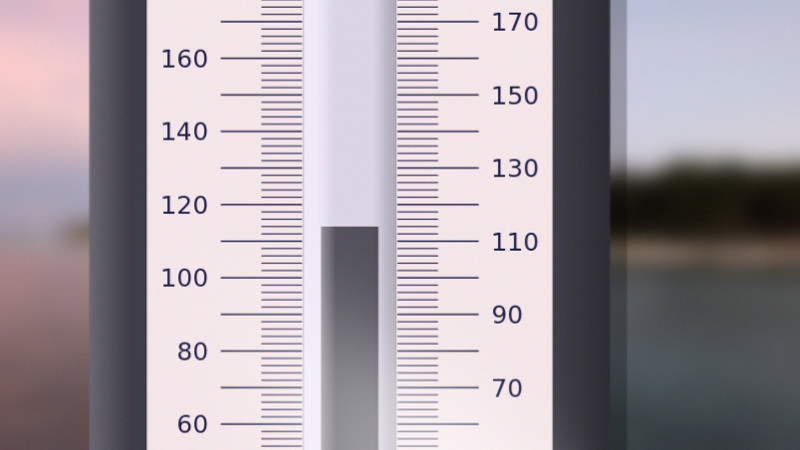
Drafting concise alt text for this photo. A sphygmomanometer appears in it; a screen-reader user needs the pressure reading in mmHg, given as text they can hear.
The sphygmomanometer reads 114 mmHg
